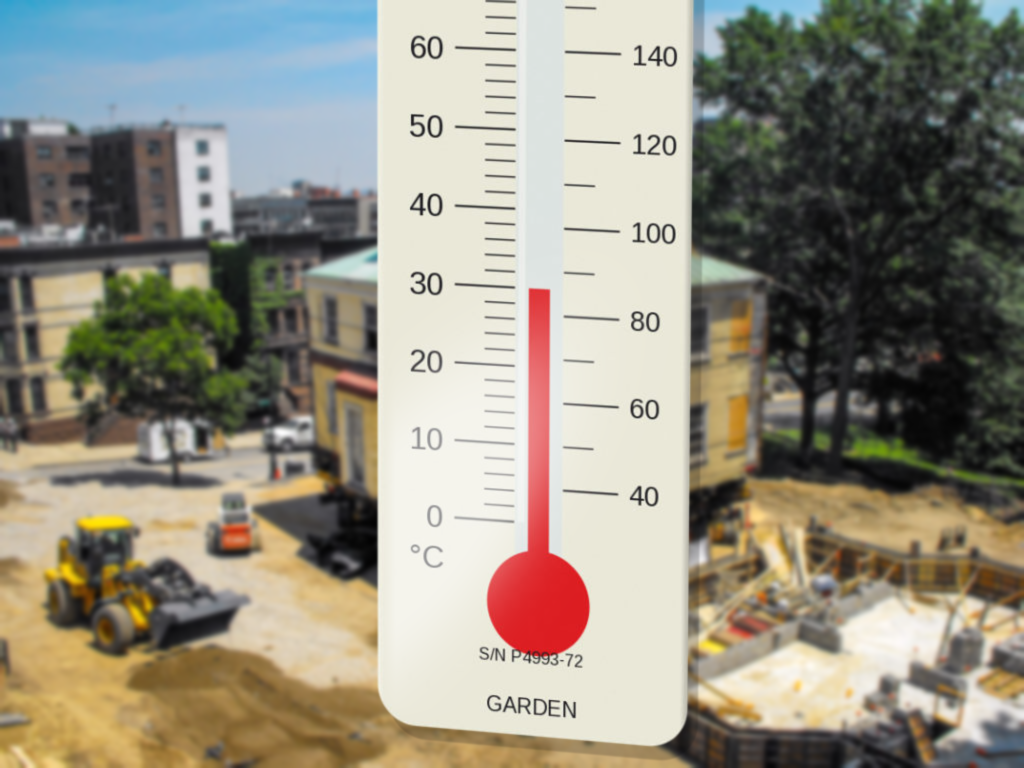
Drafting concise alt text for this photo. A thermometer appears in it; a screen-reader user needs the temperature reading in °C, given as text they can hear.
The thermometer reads 30 °C
